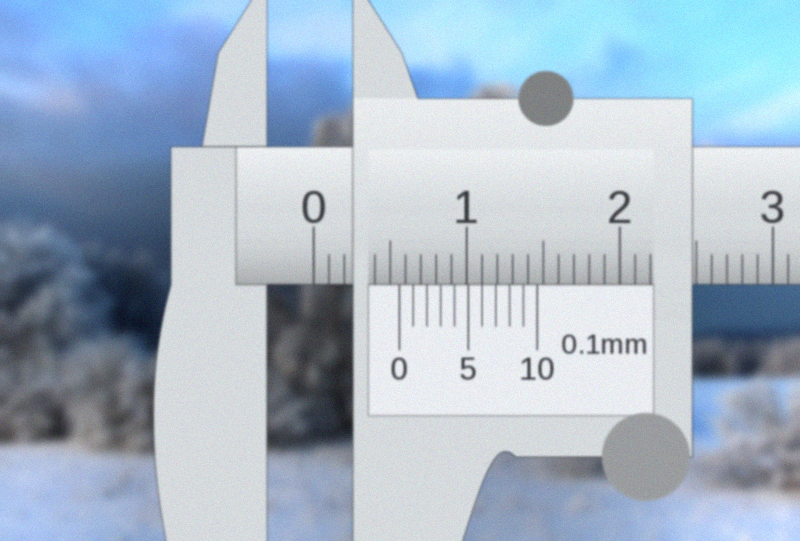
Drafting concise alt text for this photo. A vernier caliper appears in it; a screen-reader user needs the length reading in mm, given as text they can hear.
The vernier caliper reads 5.6 mm
